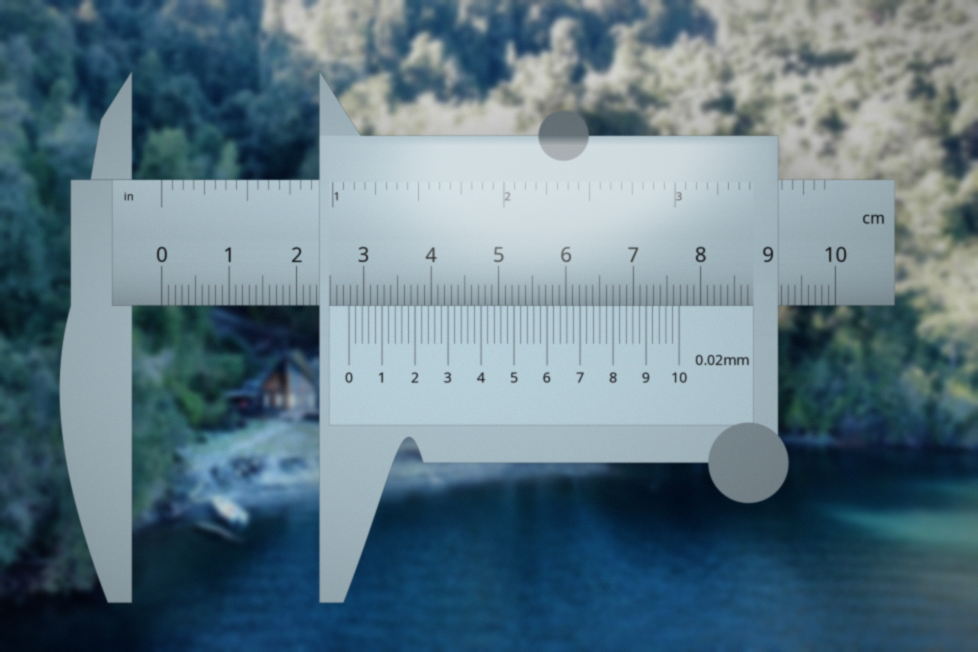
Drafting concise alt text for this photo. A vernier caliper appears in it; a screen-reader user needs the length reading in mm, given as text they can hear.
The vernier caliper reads 27.8 mm
